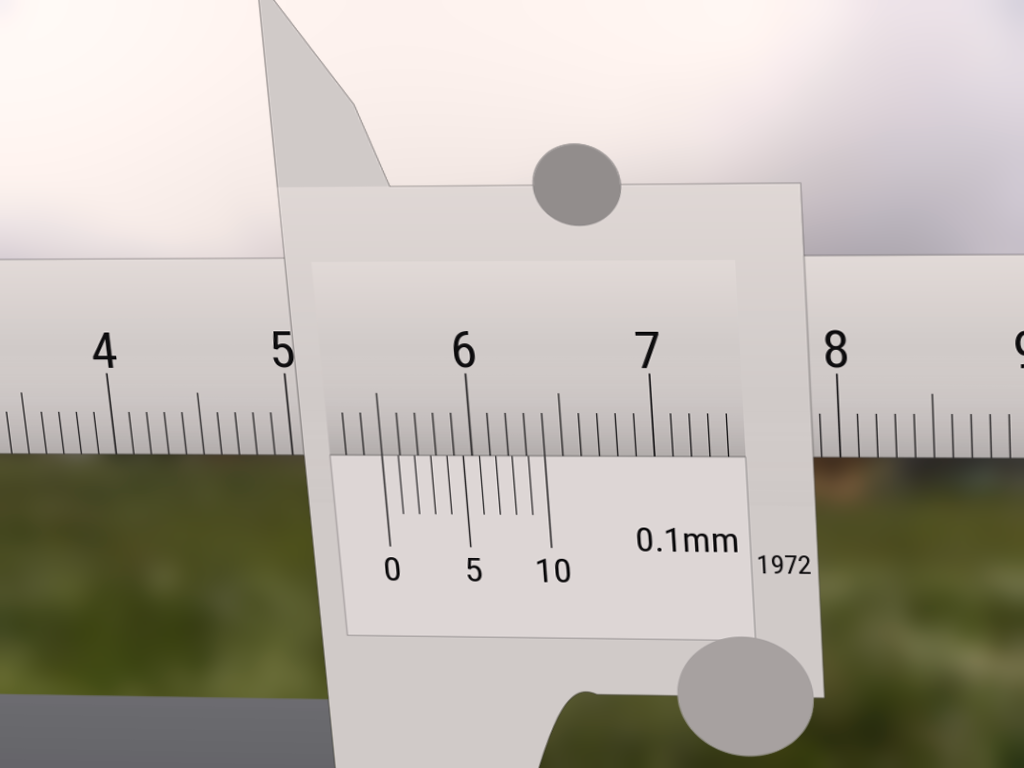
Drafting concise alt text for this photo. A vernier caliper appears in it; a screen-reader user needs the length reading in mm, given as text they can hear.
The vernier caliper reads 55.0 mm
